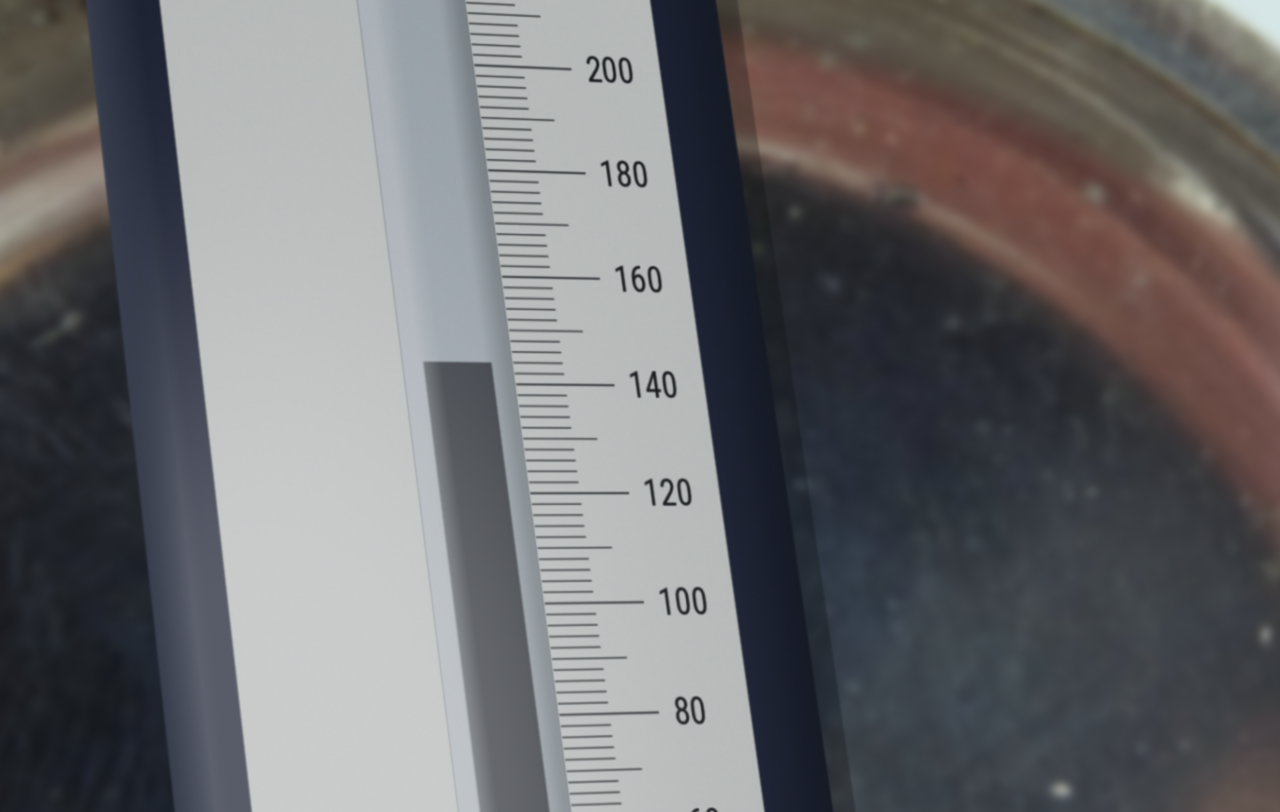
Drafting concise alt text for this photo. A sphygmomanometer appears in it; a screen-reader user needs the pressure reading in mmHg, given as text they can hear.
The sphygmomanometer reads 144 mmHg
